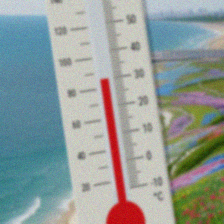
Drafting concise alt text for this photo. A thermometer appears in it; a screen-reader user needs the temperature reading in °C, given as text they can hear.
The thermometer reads 30 °C
